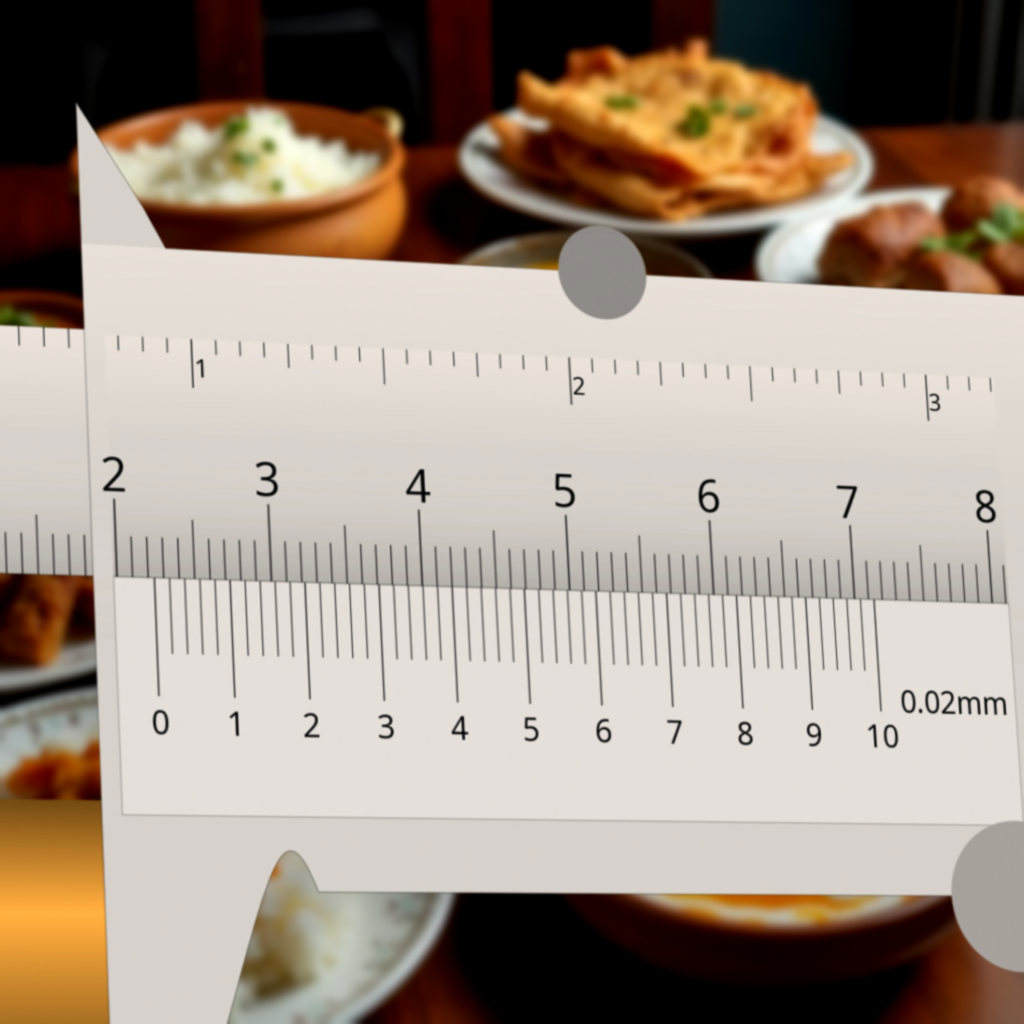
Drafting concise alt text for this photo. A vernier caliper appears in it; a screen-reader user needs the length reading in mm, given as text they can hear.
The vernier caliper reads 22.4 mm
